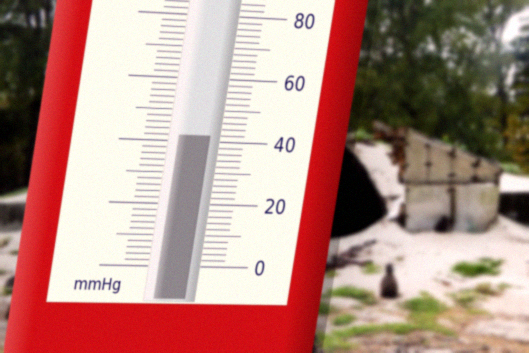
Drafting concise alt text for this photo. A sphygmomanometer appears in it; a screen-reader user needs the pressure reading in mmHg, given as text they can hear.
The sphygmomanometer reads 42 mmHg
